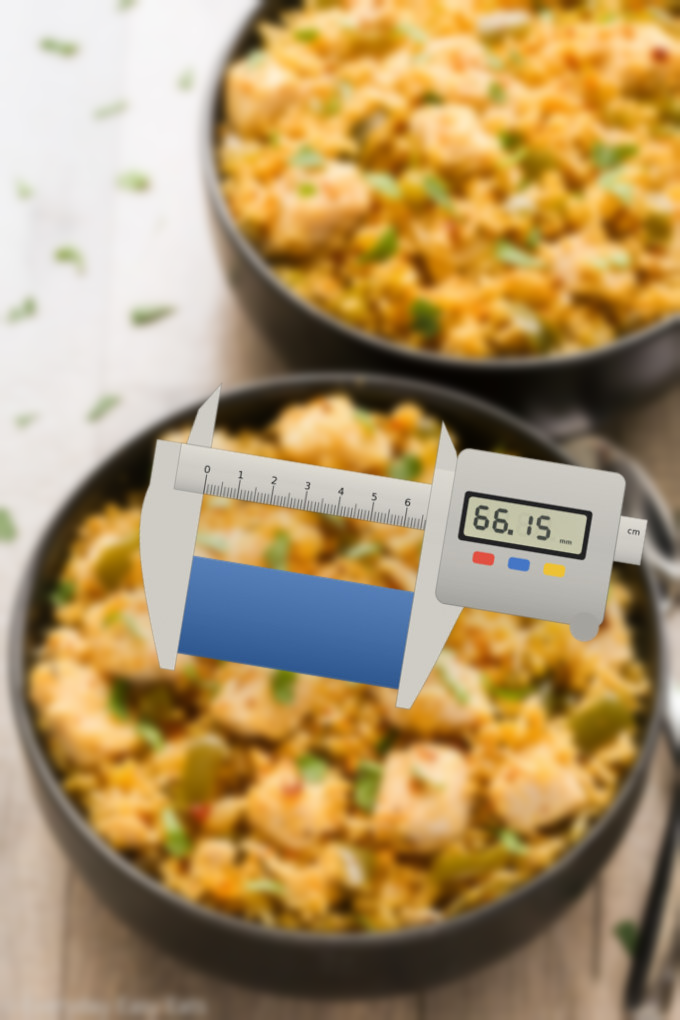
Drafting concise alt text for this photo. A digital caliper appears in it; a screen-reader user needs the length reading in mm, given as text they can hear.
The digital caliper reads 66.15 mm
